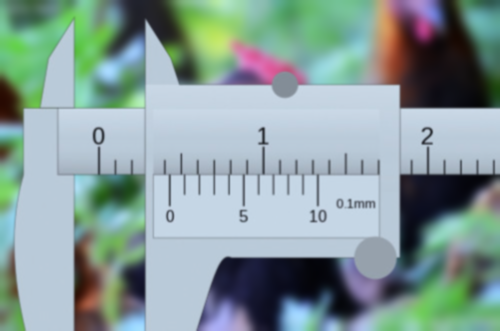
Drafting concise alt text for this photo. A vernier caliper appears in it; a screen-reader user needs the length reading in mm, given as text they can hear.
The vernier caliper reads 4.3 mm
